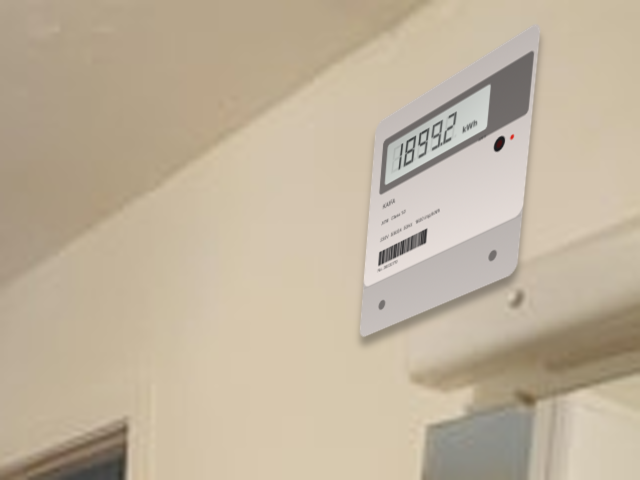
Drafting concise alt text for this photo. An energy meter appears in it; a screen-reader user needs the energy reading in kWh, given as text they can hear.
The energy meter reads 1899.2 kWh
